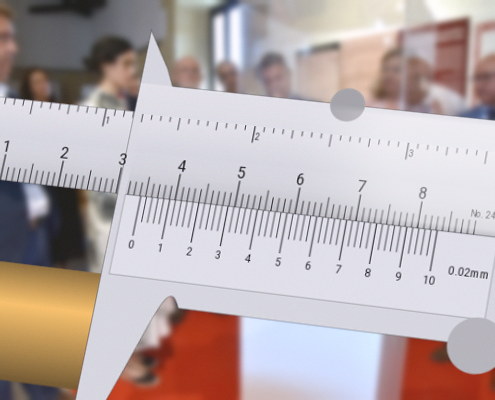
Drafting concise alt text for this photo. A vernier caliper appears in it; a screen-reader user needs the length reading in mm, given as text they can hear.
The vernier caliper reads 34.2 mm
